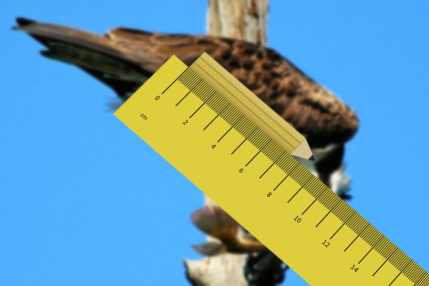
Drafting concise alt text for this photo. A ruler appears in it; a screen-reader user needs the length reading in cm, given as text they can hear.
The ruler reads 8.5 cm
